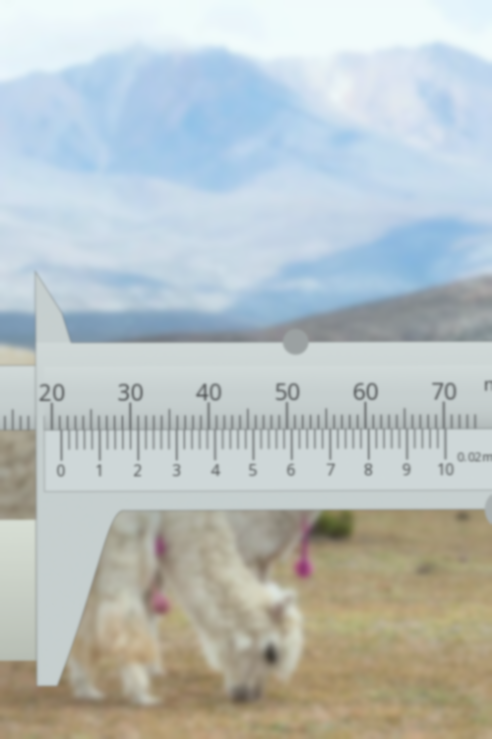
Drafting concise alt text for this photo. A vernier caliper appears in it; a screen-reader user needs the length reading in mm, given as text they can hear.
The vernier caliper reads 21.2 mm
